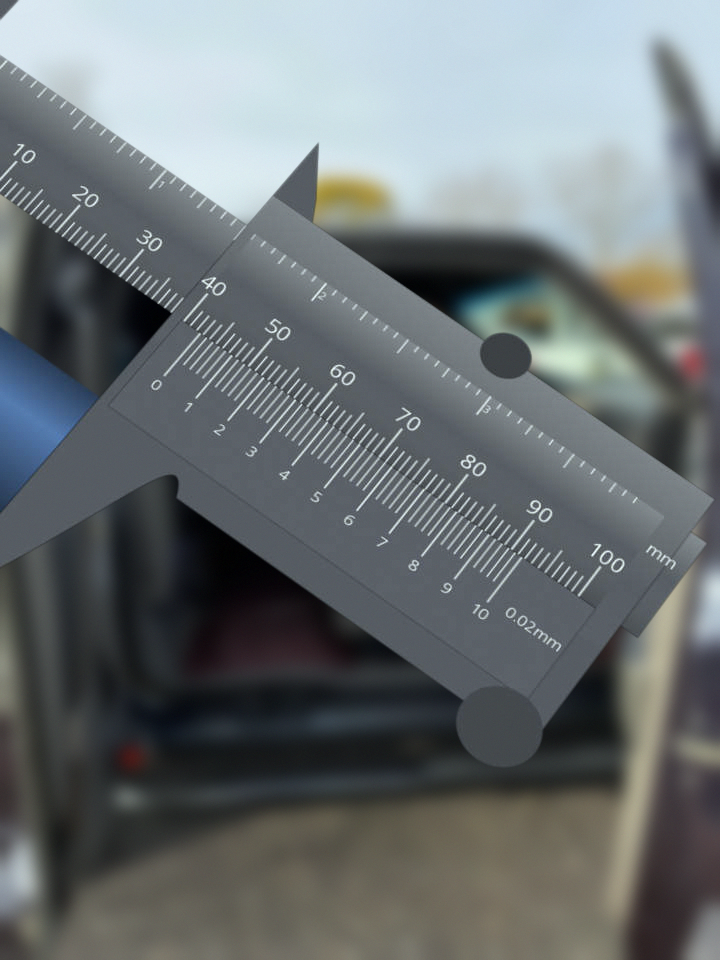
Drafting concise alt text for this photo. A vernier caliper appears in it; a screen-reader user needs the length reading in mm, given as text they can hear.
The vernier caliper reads 42.6 mm
